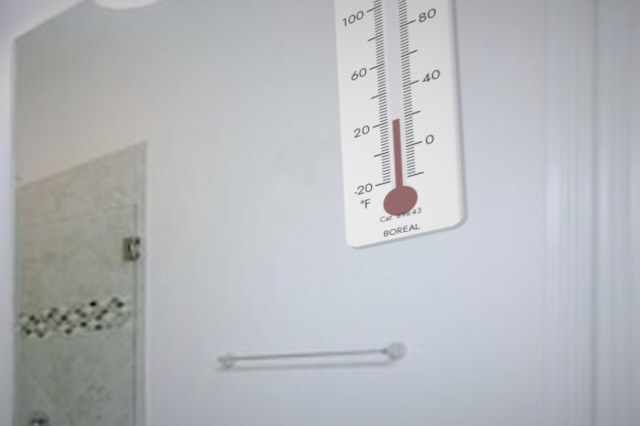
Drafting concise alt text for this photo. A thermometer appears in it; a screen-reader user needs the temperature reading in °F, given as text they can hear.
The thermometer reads 20 °F
